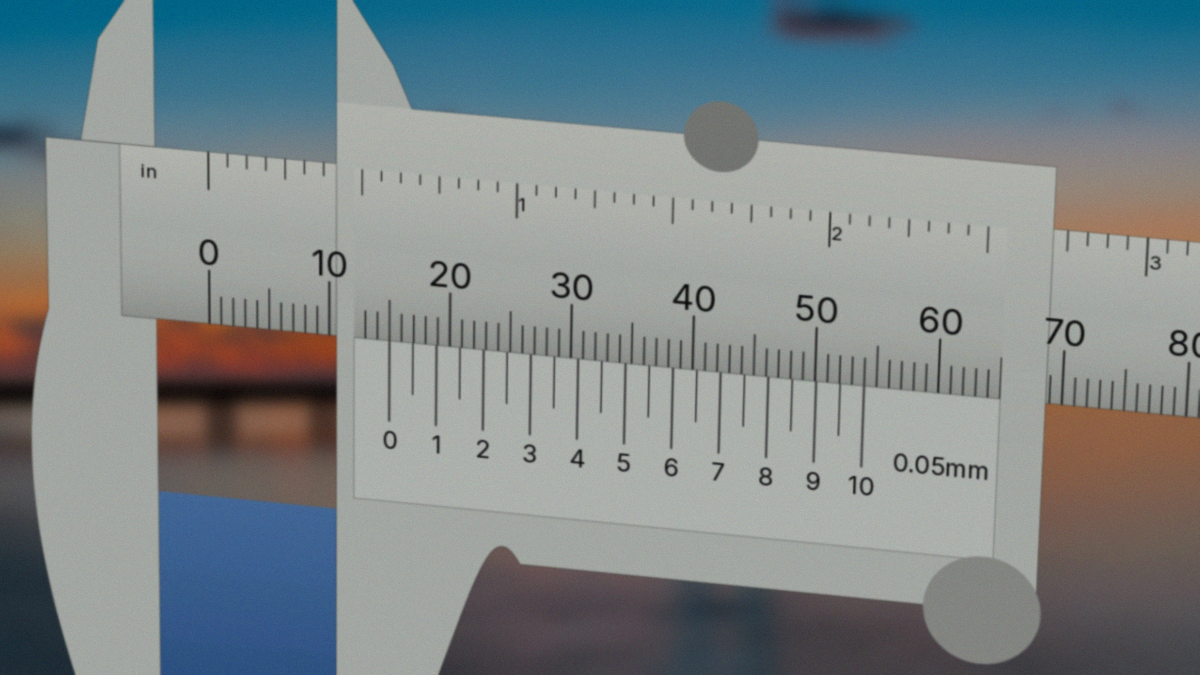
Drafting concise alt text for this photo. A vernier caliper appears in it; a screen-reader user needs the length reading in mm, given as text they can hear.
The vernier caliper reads 15.0 mm
